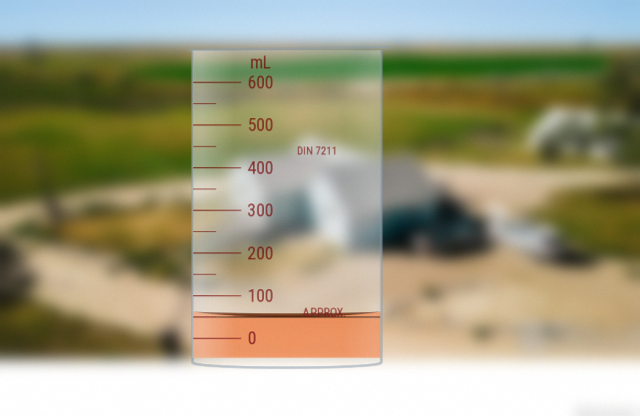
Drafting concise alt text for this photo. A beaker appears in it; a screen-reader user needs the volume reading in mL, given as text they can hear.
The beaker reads 50 mL
